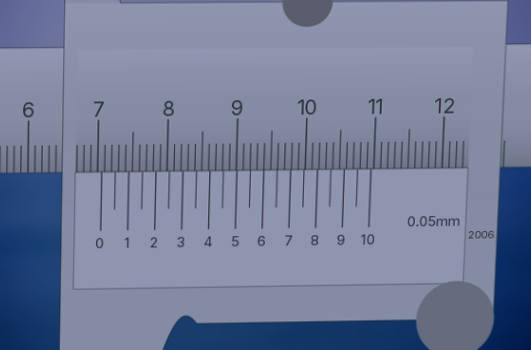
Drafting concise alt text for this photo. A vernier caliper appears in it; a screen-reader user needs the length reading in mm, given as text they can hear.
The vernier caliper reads 70.6 mm
